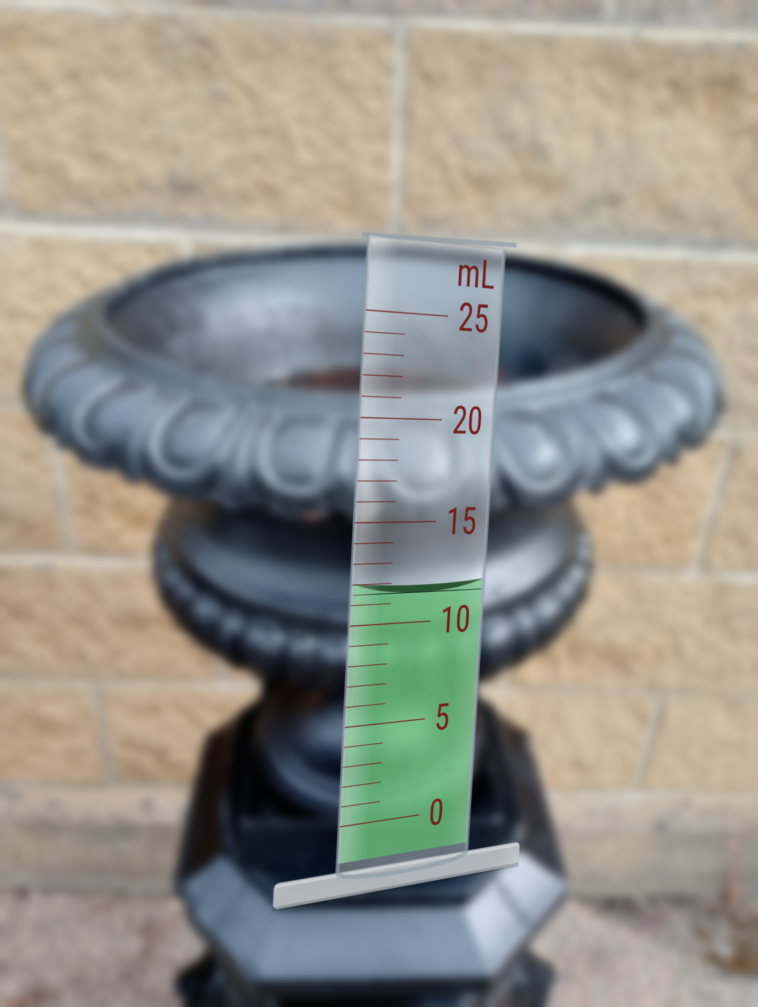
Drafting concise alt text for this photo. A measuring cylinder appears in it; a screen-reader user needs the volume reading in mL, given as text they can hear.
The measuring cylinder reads 11.5 mL
